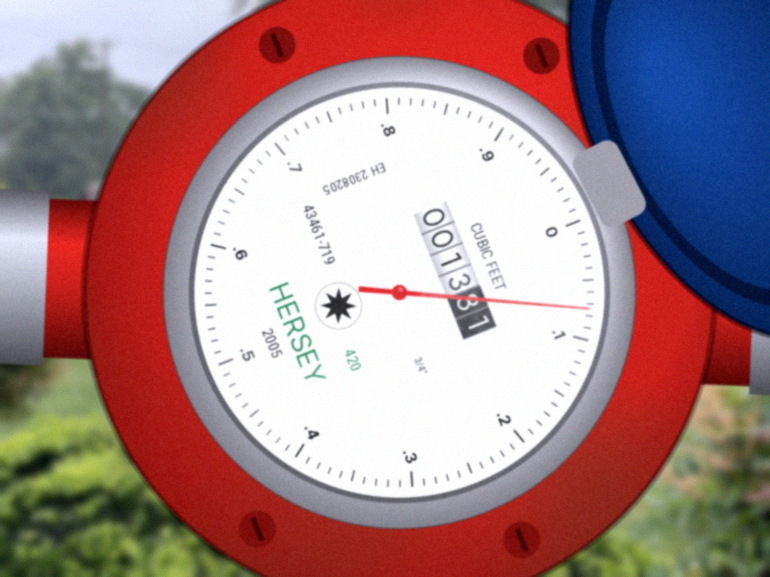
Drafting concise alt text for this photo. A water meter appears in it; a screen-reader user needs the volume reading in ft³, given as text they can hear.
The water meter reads 1381.07 ft³
